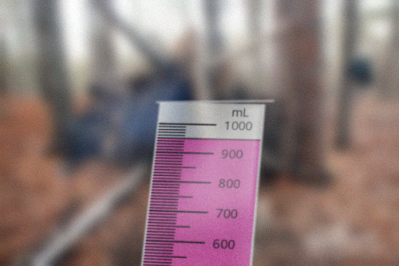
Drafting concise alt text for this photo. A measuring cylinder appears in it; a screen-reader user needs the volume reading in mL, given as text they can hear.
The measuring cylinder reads 950 mL
